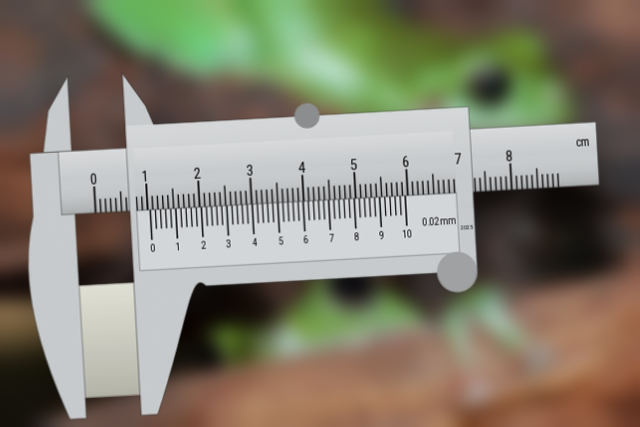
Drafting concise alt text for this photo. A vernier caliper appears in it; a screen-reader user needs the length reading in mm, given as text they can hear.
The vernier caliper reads 10.5 mm
